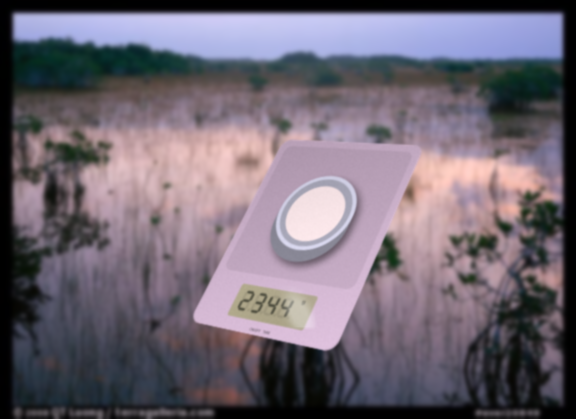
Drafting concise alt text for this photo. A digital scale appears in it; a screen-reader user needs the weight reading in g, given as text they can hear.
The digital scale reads 2344 g
